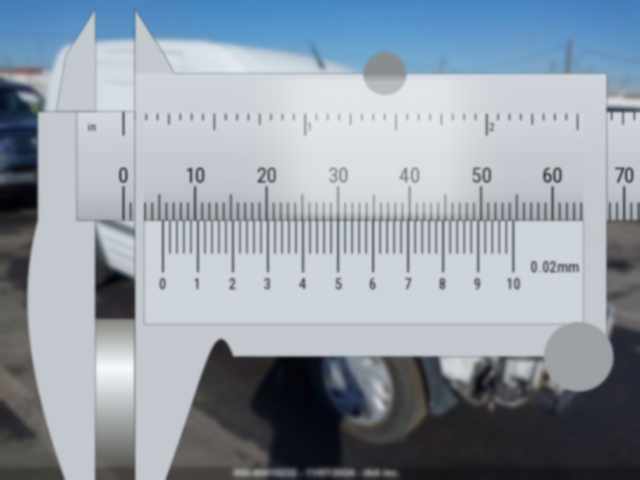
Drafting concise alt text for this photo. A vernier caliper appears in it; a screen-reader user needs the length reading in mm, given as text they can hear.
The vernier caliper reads 5.5 mm
